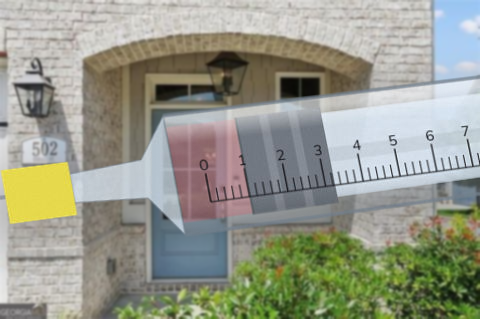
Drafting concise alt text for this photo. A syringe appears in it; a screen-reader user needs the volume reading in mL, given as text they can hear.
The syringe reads 1 mL
